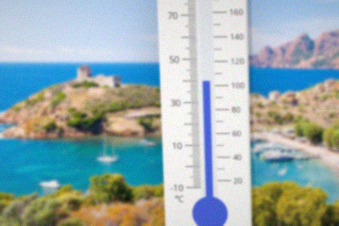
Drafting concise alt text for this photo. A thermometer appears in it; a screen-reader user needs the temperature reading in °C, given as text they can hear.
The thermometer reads 40 °C
